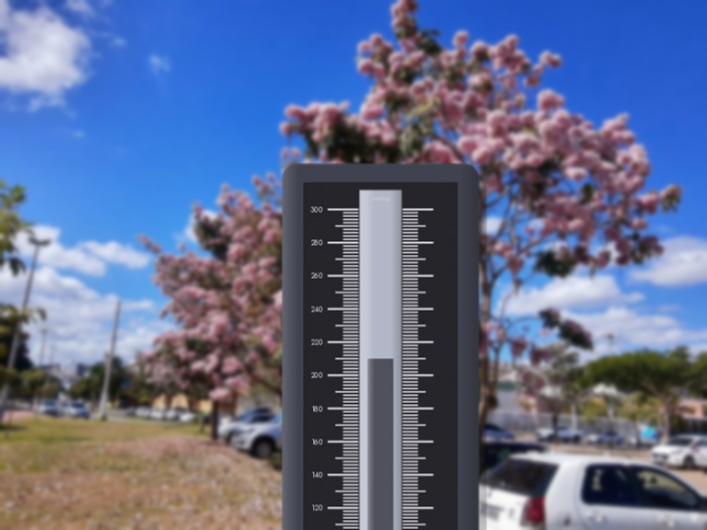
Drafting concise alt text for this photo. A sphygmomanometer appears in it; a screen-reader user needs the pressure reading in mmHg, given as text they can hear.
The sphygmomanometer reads 210 mmHg
